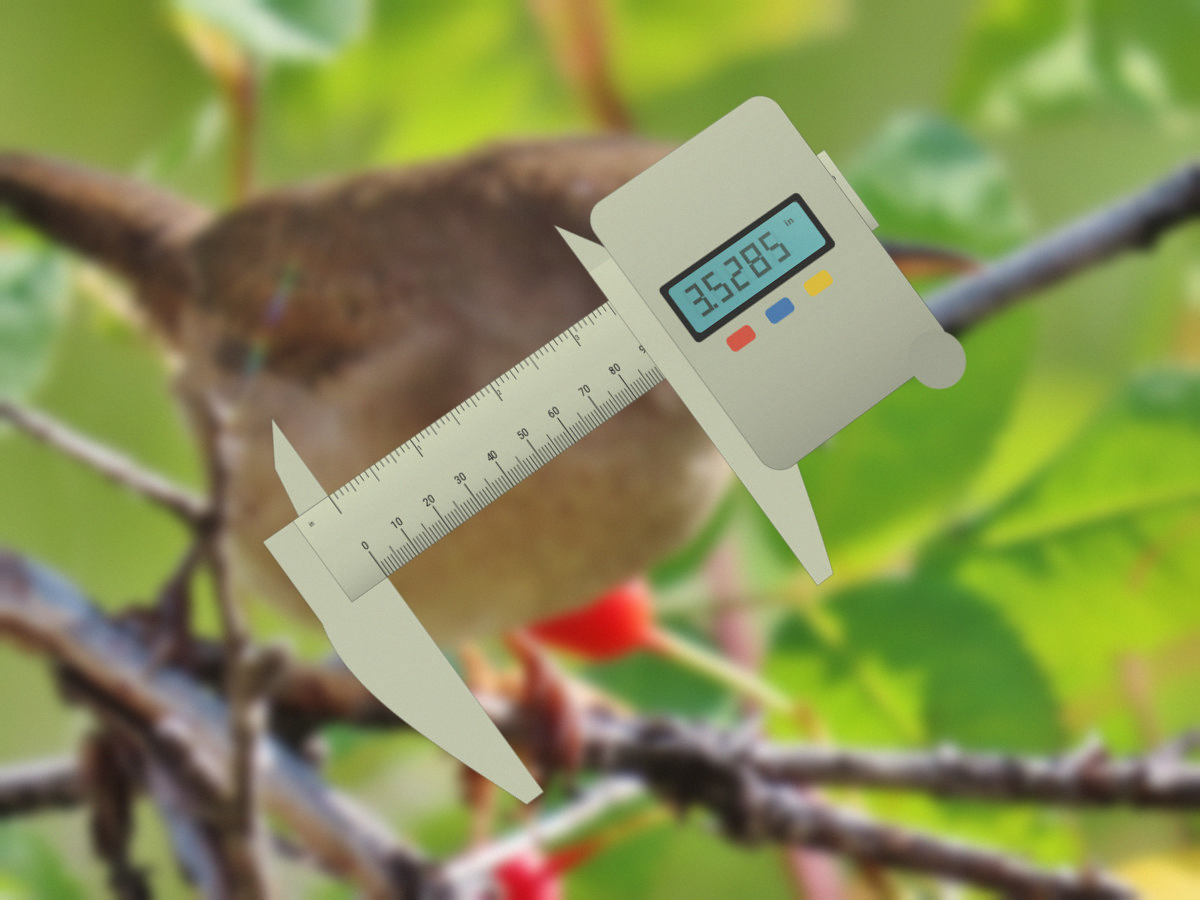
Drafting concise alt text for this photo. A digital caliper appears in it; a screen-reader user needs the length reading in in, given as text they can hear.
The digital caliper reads 3.5285 in
